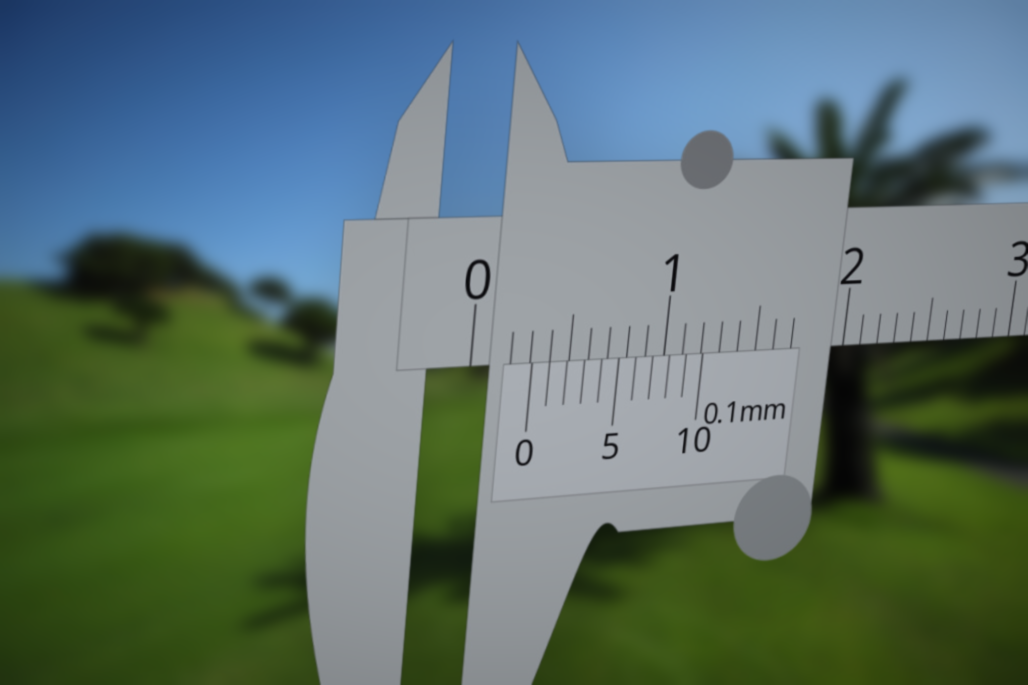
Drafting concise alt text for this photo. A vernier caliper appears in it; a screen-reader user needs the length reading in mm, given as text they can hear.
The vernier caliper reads 3.1 mm
